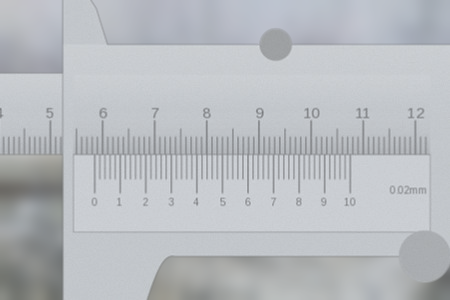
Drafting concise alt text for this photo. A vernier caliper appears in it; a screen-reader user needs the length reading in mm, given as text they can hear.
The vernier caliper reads 58.5 mm
